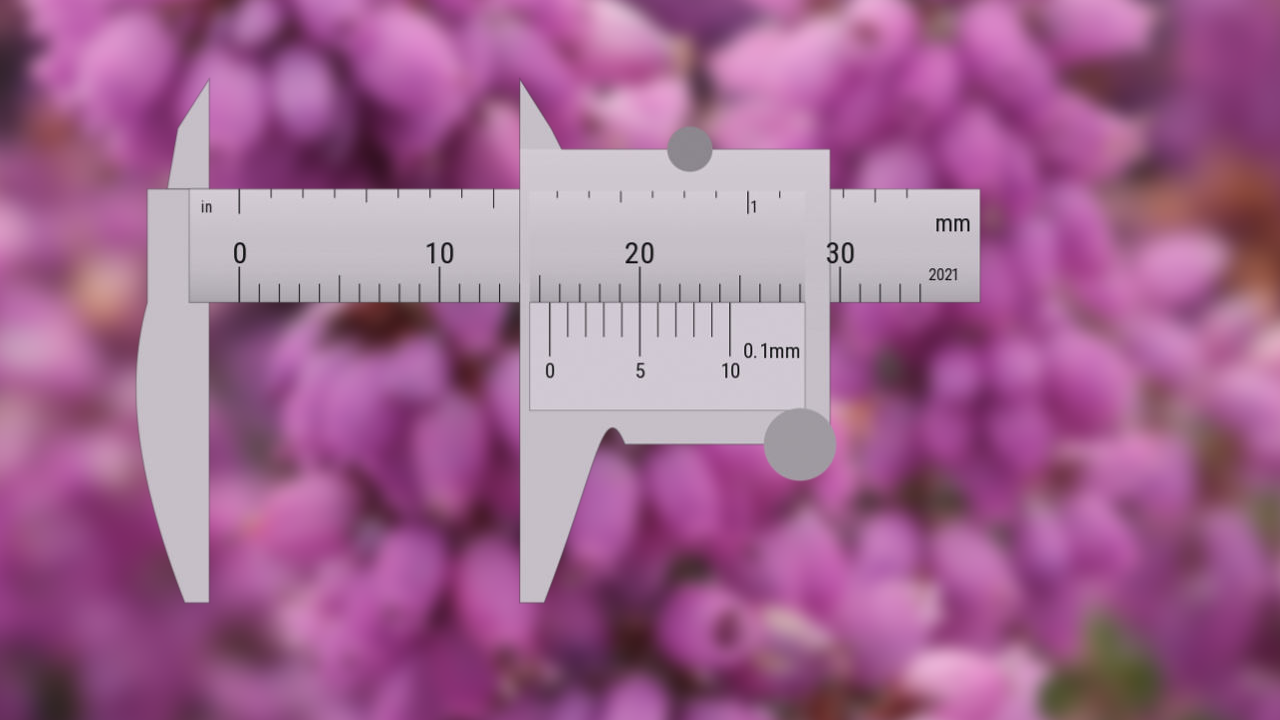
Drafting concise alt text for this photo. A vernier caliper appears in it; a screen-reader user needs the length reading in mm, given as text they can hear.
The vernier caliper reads 15.5 mm
